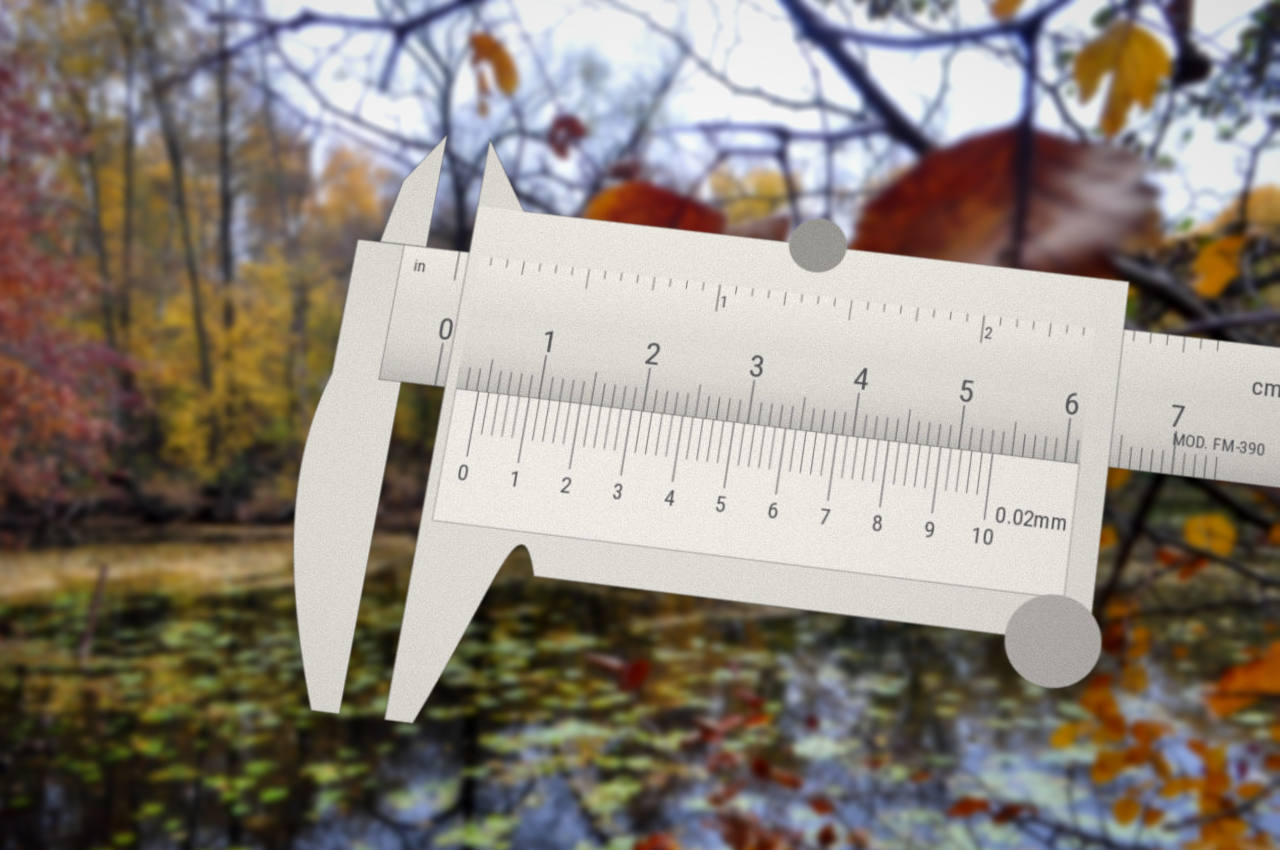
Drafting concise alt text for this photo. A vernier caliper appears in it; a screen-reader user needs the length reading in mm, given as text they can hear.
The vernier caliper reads 4.2 mm
